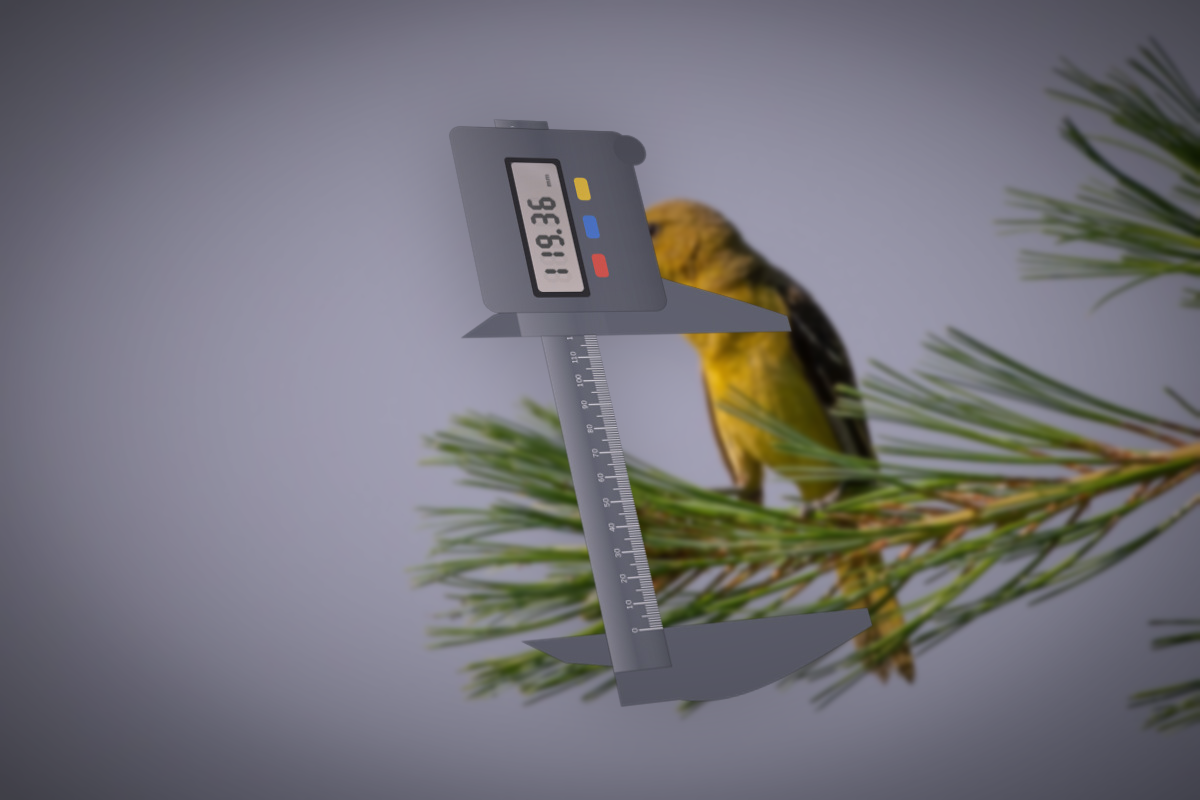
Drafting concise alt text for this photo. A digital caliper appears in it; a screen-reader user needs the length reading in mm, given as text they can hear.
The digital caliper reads 119.36 mm
